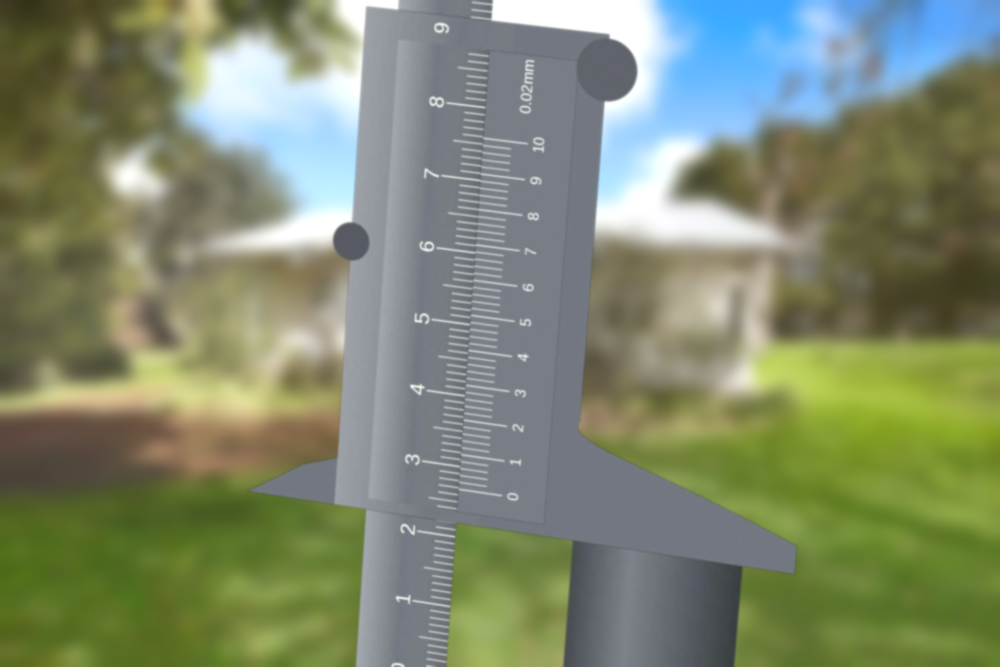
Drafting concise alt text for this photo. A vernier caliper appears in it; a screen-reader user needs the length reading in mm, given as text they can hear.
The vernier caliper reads 26.8 mm
